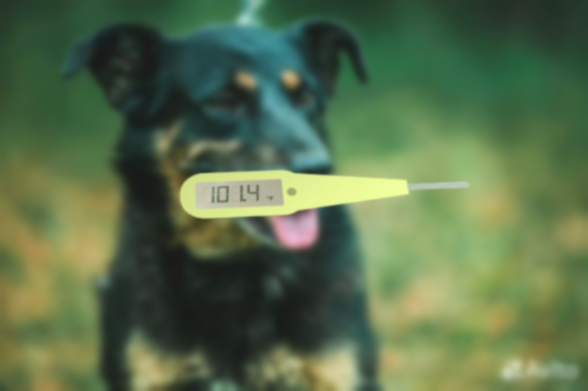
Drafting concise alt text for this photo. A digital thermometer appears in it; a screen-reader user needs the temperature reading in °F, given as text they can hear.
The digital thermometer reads 101.4 °F
